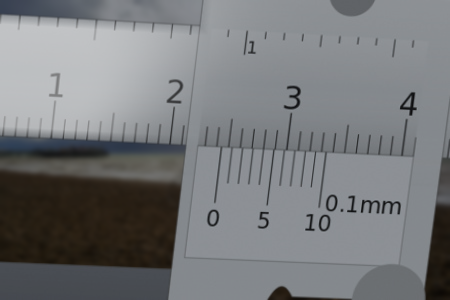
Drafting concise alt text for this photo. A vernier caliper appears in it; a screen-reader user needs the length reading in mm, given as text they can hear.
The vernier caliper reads 24.4 mm
